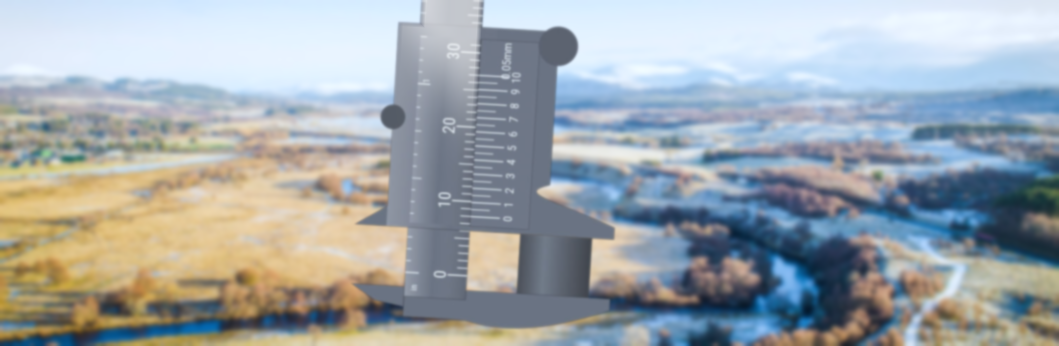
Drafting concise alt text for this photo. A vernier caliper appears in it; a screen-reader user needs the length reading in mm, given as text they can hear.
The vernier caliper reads 8.0 mm
